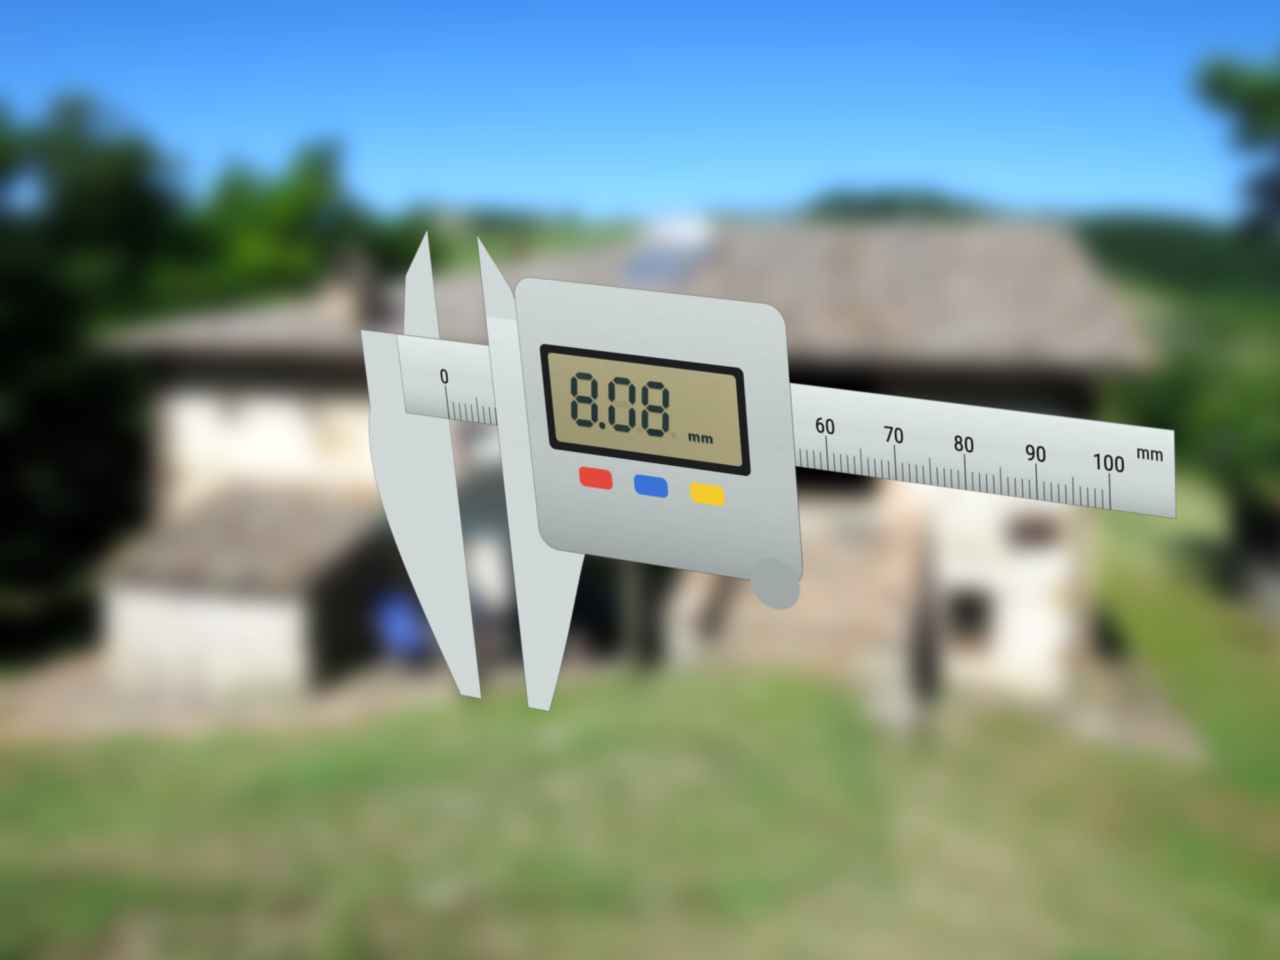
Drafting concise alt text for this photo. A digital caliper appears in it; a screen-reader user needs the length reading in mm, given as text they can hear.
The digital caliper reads 8.08 mm
